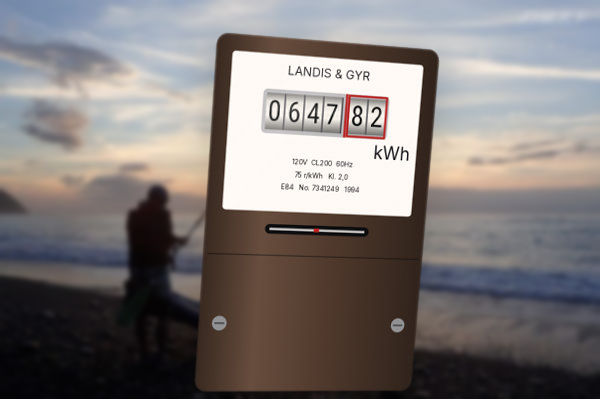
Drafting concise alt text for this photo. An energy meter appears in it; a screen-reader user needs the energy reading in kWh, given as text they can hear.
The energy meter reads 647.82 kWh
